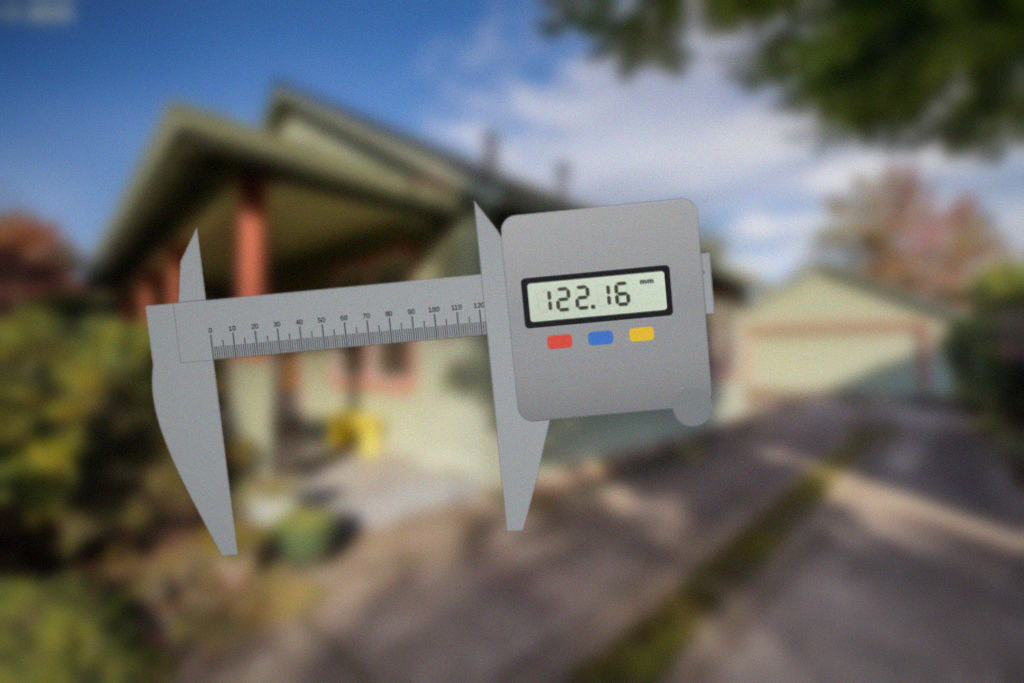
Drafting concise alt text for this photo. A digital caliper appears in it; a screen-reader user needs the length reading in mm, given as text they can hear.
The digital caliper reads 122.16 mm
